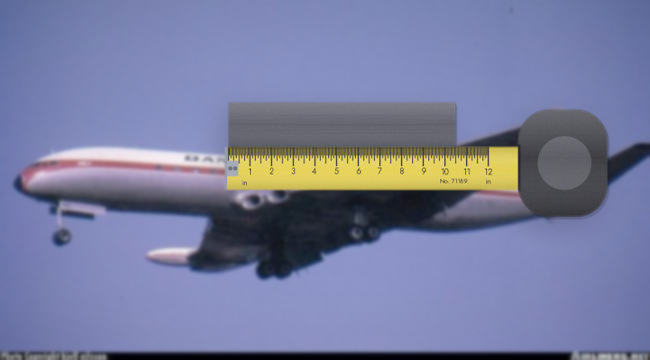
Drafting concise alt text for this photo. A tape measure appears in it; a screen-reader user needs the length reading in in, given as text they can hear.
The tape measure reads 10.5 in
